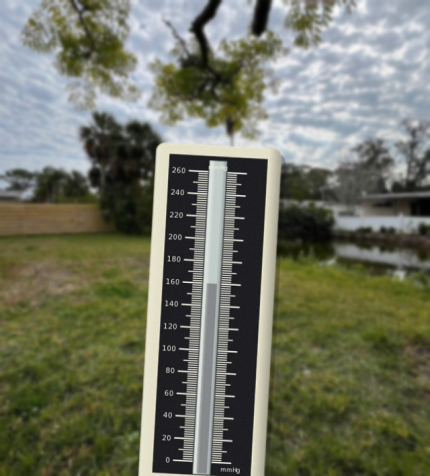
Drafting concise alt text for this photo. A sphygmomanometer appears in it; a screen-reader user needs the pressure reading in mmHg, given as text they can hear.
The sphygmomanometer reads 160 mmHg
